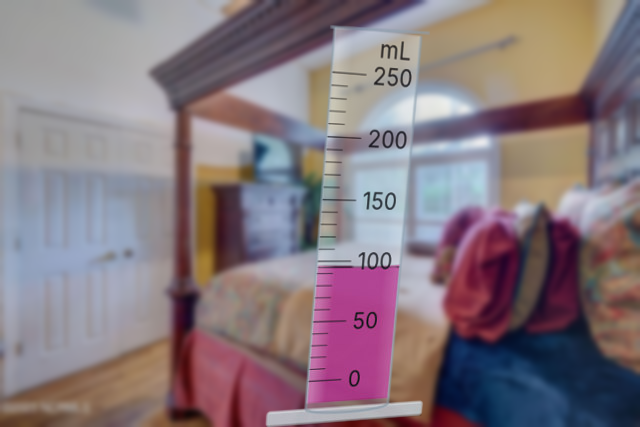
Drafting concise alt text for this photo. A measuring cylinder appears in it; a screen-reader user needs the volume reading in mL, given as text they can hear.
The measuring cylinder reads 95 mL
